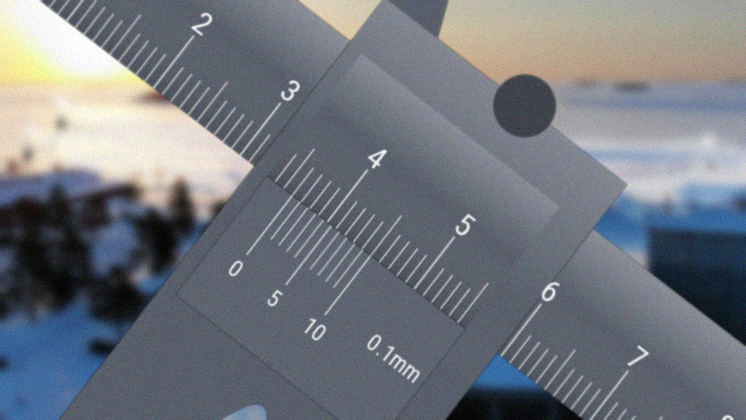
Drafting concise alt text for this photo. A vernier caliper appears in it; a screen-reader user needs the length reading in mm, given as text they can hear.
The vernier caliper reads 36.0 mm
